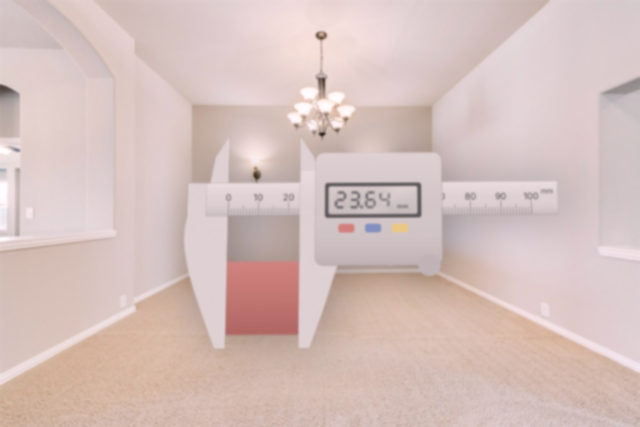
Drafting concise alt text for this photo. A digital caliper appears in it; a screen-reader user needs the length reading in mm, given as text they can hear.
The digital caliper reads 23.64 mm
